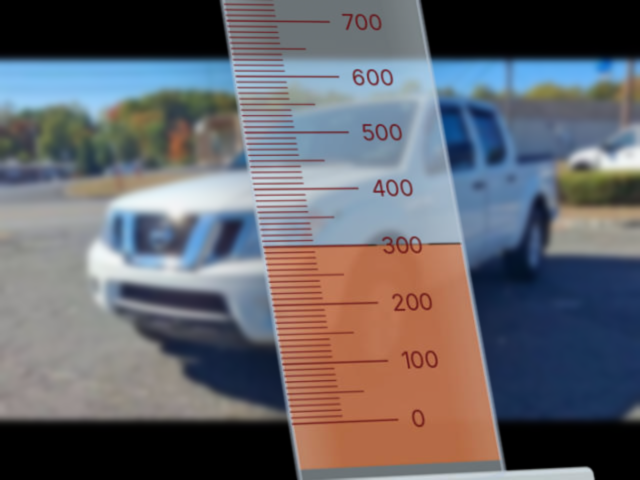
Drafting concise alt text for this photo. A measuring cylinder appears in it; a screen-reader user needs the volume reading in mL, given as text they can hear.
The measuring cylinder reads 300 mL
